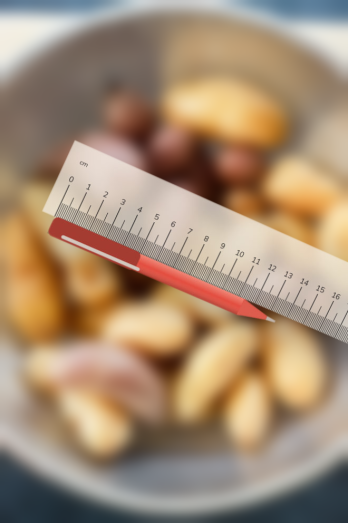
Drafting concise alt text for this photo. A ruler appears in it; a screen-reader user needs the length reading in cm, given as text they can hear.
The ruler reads 13.5 cm
